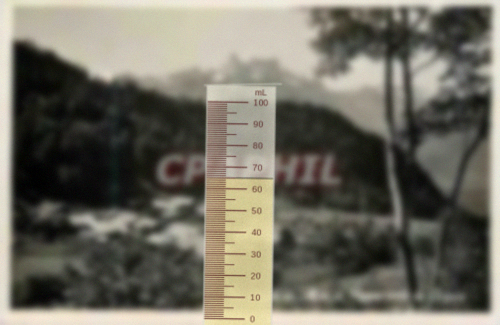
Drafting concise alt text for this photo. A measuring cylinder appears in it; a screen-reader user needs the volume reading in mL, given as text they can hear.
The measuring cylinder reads 65 mL
